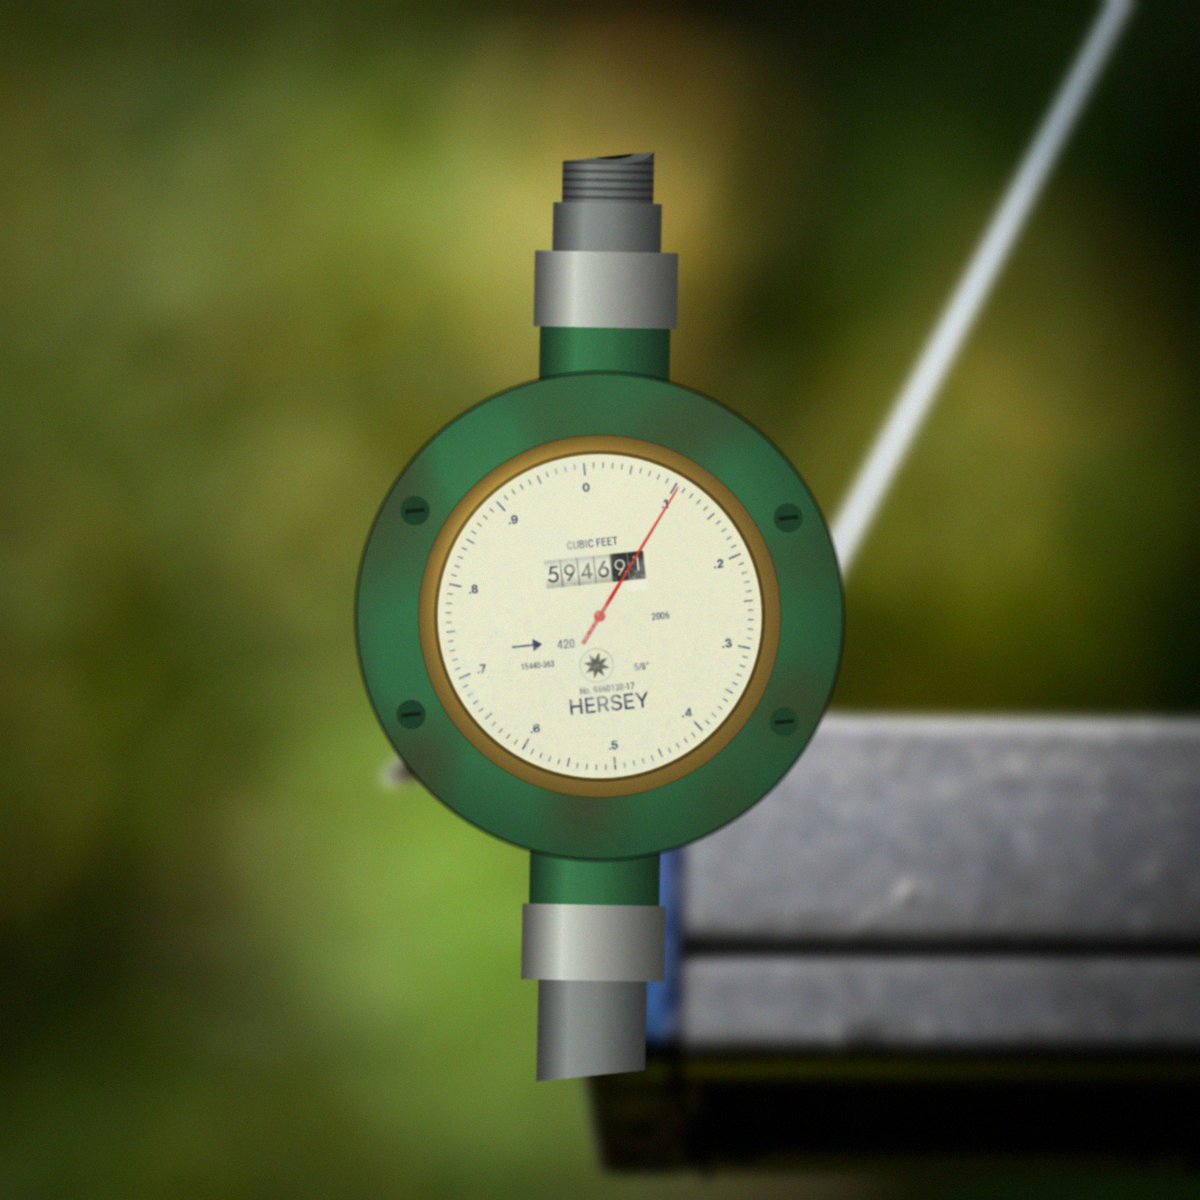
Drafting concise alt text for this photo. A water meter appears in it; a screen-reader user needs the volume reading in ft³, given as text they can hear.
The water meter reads 594691.10 ft³
